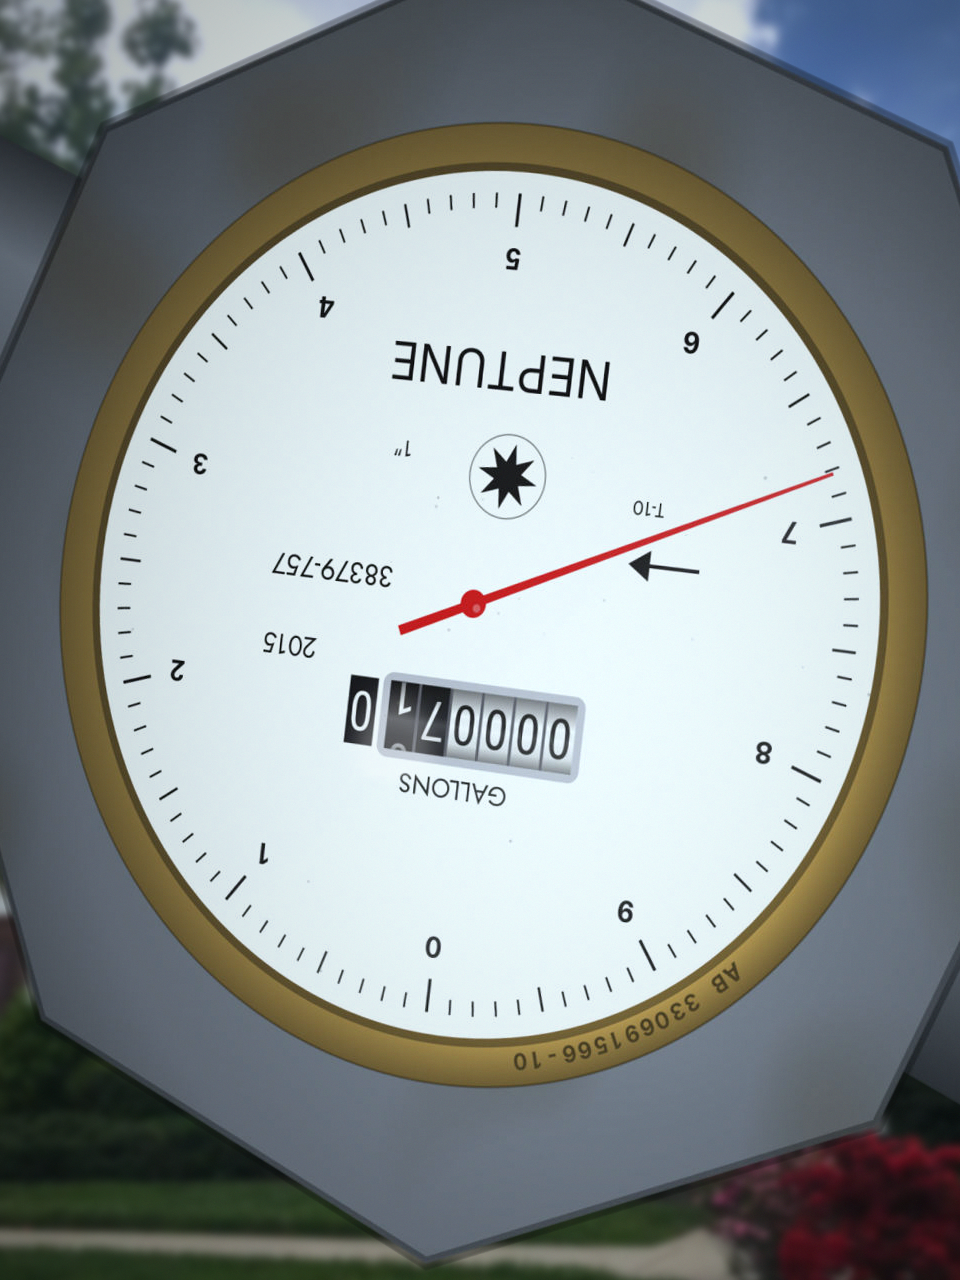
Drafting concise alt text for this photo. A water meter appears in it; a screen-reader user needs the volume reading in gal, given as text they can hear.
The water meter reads 706.8 gal
